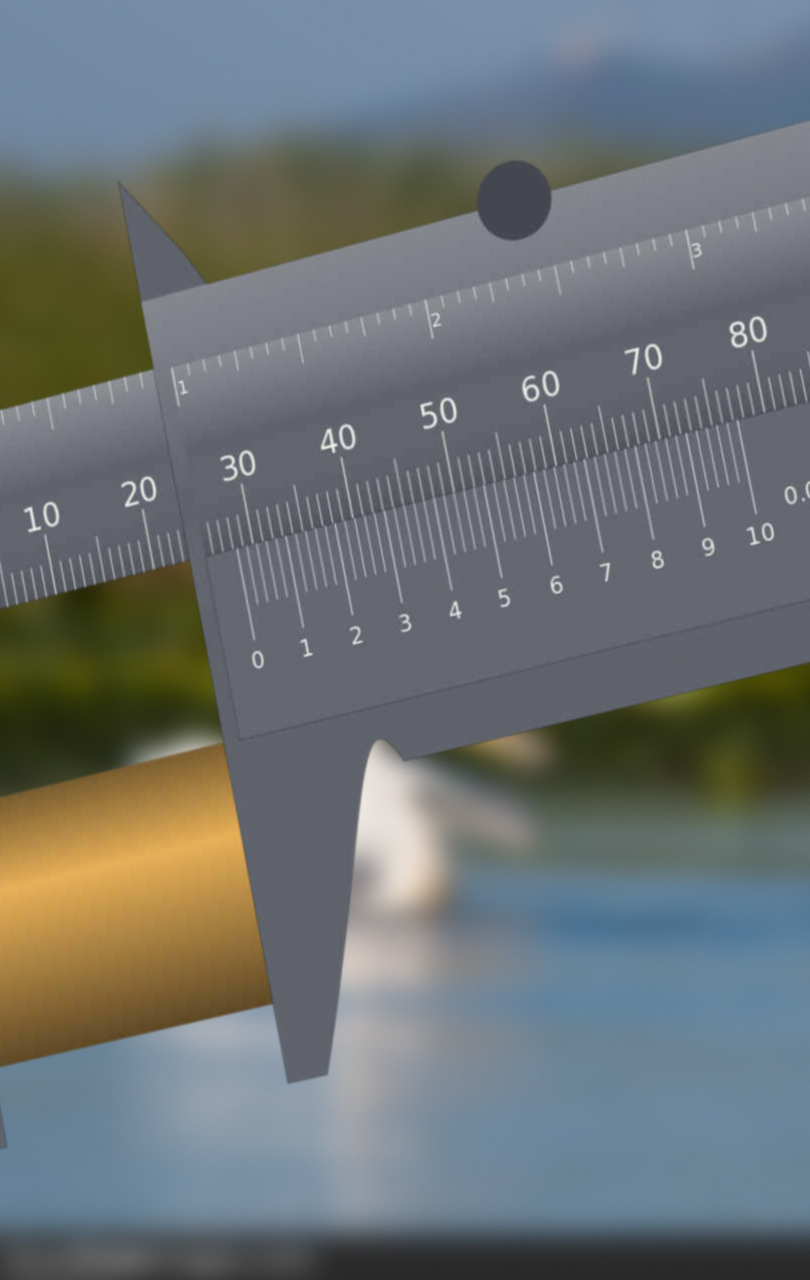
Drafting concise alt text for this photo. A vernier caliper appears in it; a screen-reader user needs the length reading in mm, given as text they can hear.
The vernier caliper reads 28.4 mm
